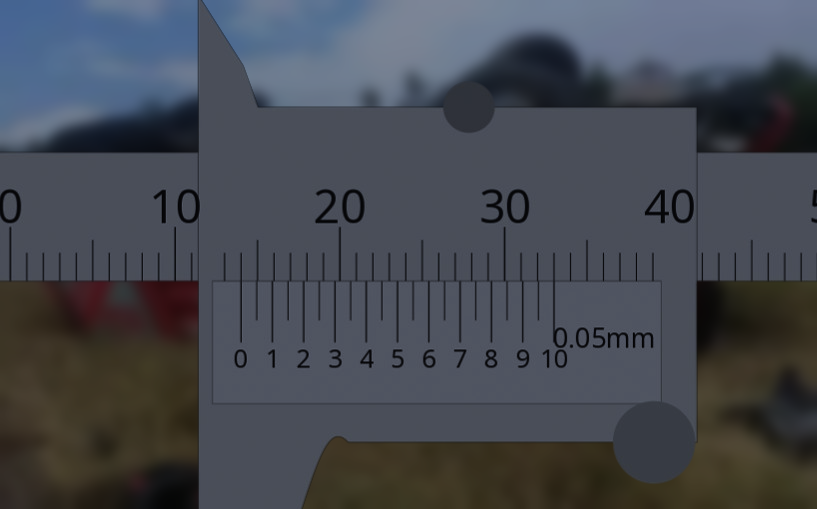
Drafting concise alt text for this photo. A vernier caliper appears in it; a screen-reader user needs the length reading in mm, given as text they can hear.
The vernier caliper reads 14.0 mm
